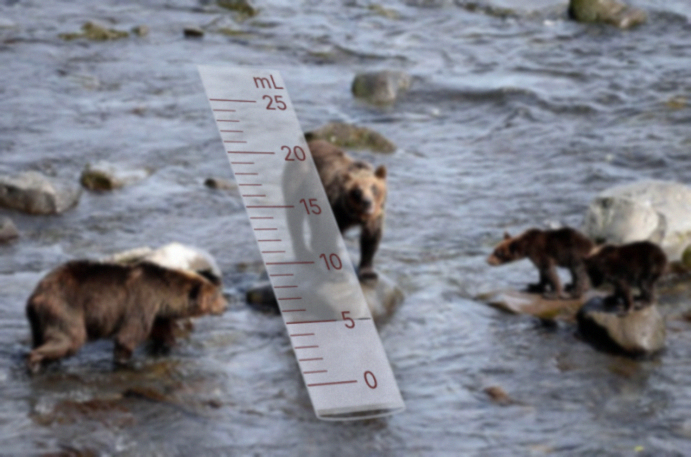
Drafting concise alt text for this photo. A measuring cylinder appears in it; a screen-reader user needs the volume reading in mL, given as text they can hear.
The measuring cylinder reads 5 mL
